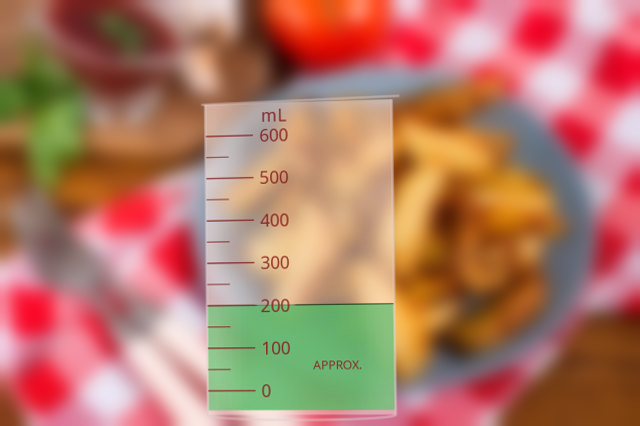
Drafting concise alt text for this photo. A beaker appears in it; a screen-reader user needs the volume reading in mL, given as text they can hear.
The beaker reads 200 mL
